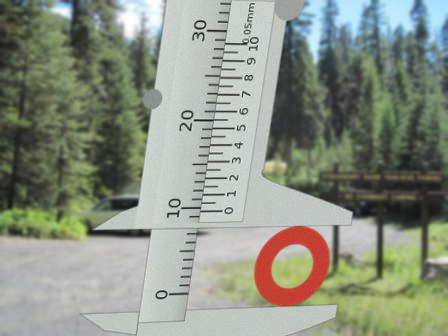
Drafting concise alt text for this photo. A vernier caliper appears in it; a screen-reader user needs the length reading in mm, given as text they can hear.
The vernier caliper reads 9.6 mm
